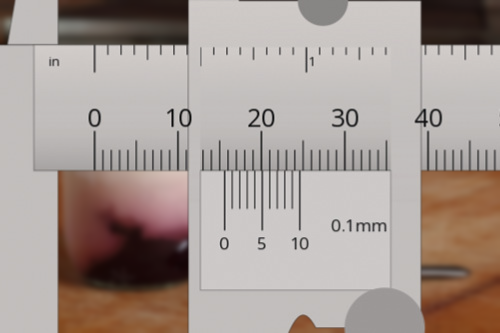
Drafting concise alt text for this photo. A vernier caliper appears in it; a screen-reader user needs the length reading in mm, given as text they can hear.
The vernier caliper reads 15.6 mm
